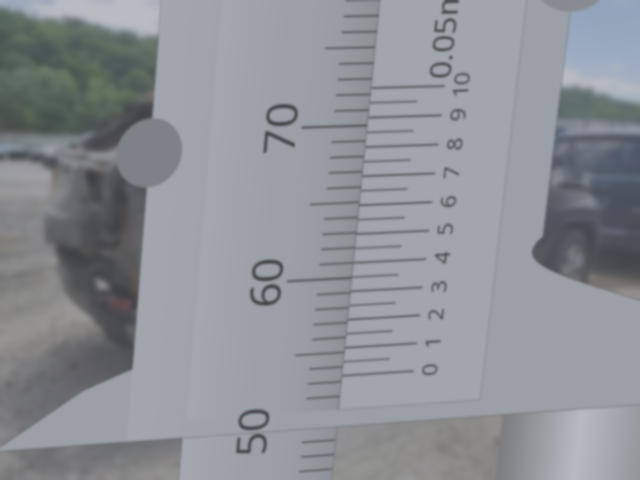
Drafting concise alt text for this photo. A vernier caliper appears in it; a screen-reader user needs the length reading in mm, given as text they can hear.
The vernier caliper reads 53.4 mm
